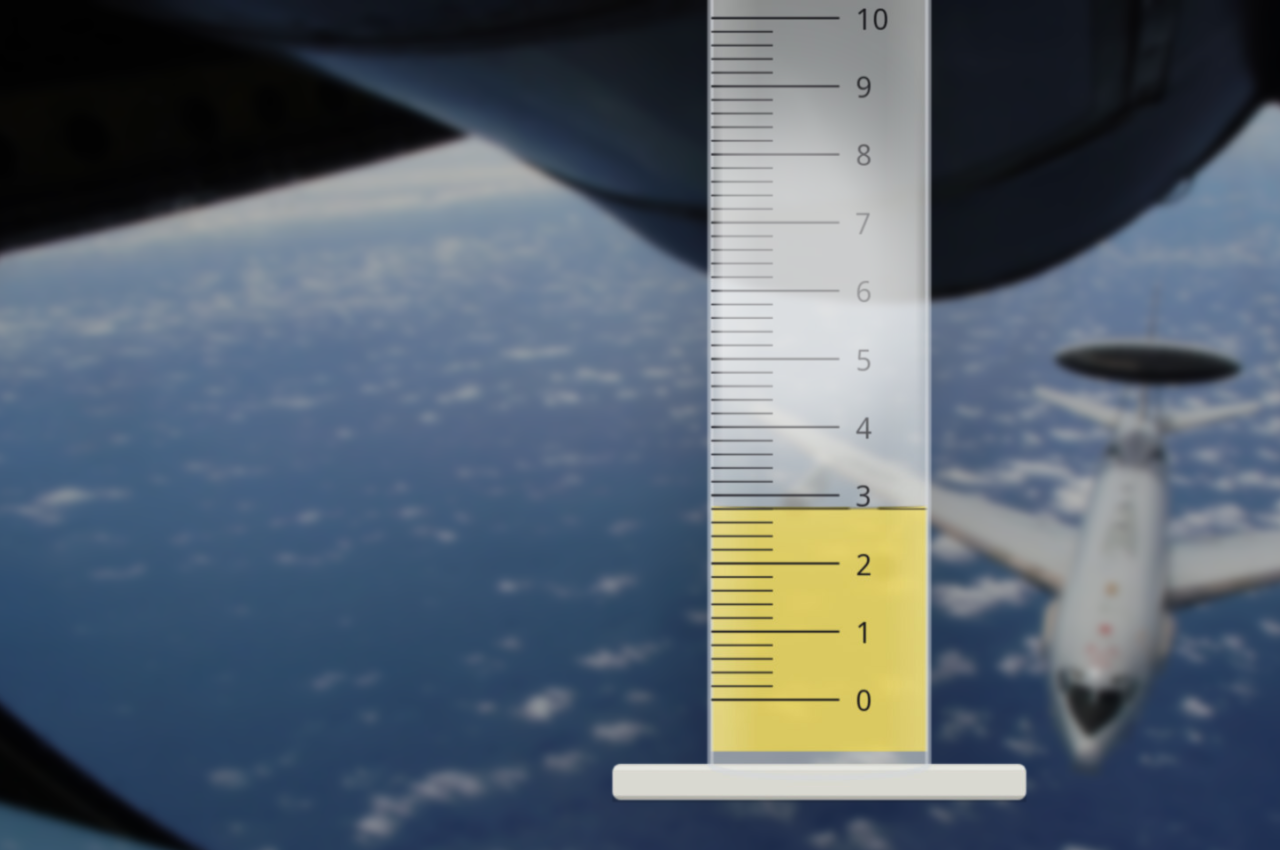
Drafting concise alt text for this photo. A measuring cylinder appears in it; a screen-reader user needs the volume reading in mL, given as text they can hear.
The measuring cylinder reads 2.8 mL
